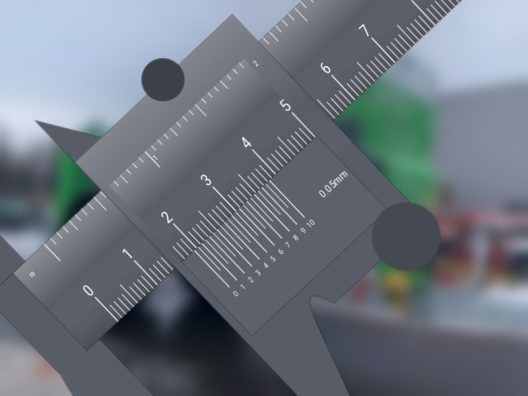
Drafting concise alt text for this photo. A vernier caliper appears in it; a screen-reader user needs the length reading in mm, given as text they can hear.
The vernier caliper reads 19.4 mm
